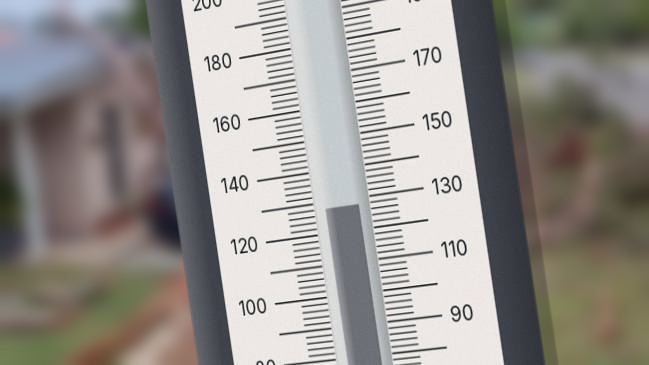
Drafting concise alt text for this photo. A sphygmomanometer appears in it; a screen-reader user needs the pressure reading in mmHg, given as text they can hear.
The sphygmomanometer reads 128 mmHg
